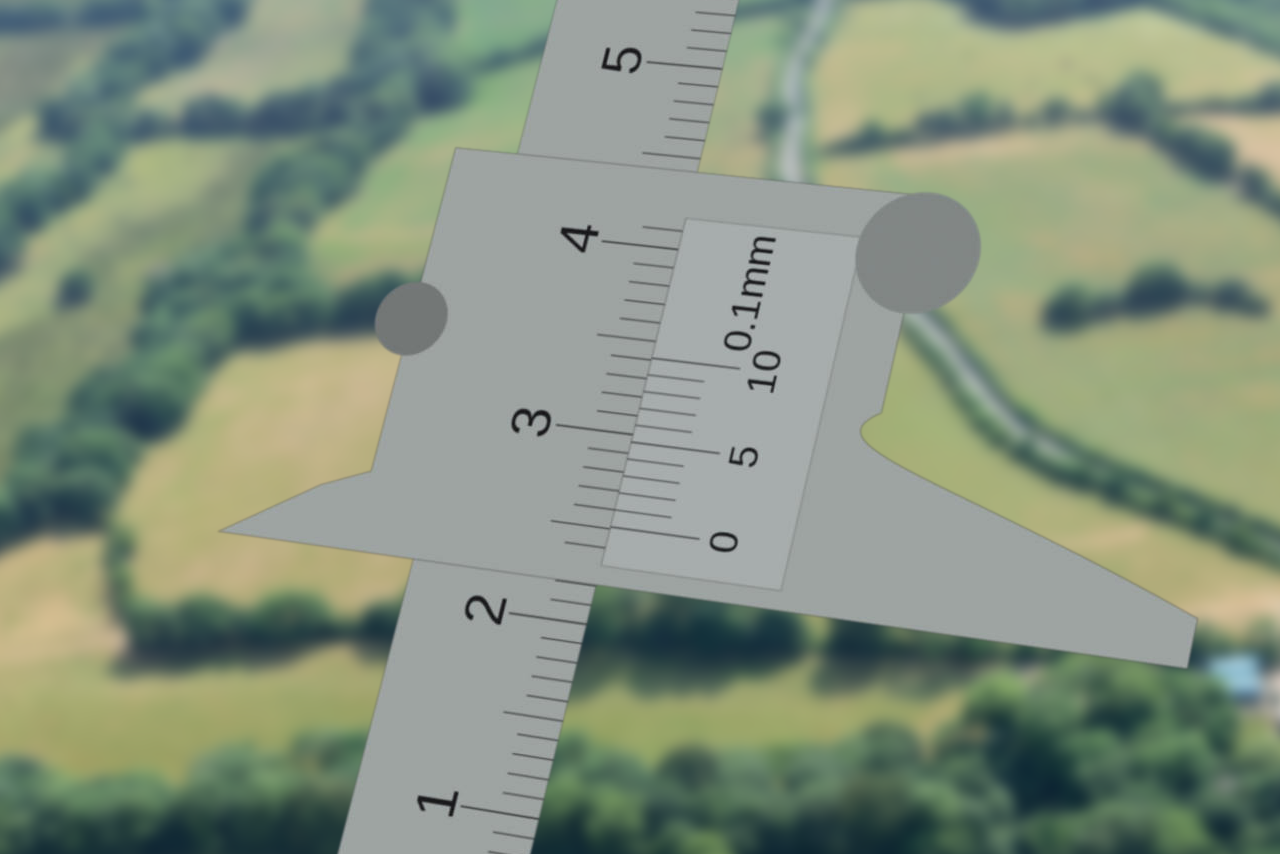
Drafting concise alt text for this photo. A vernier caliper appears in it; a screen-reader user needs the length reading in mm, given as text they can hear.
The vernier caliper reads 25.1 mm
